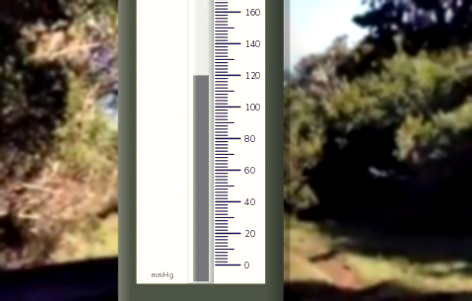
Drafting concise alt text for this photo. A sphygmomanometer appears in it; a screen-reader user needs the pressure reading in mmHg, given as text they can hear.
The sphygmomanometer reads 120 mmHg
